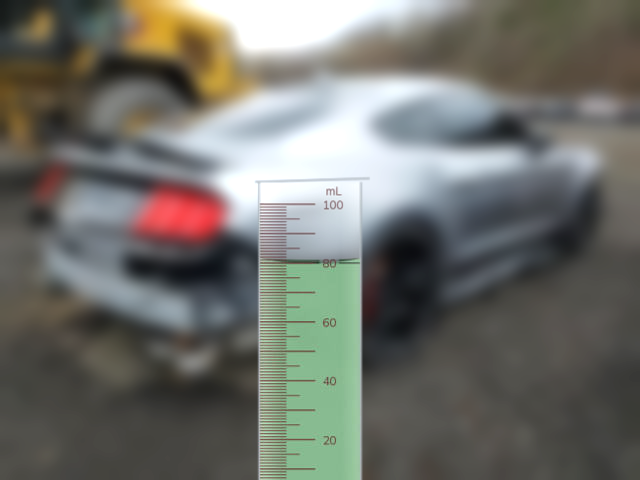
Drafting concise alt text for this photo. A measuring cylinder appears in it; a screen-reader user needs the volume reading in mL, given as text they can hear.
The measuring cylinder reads 80 mL
